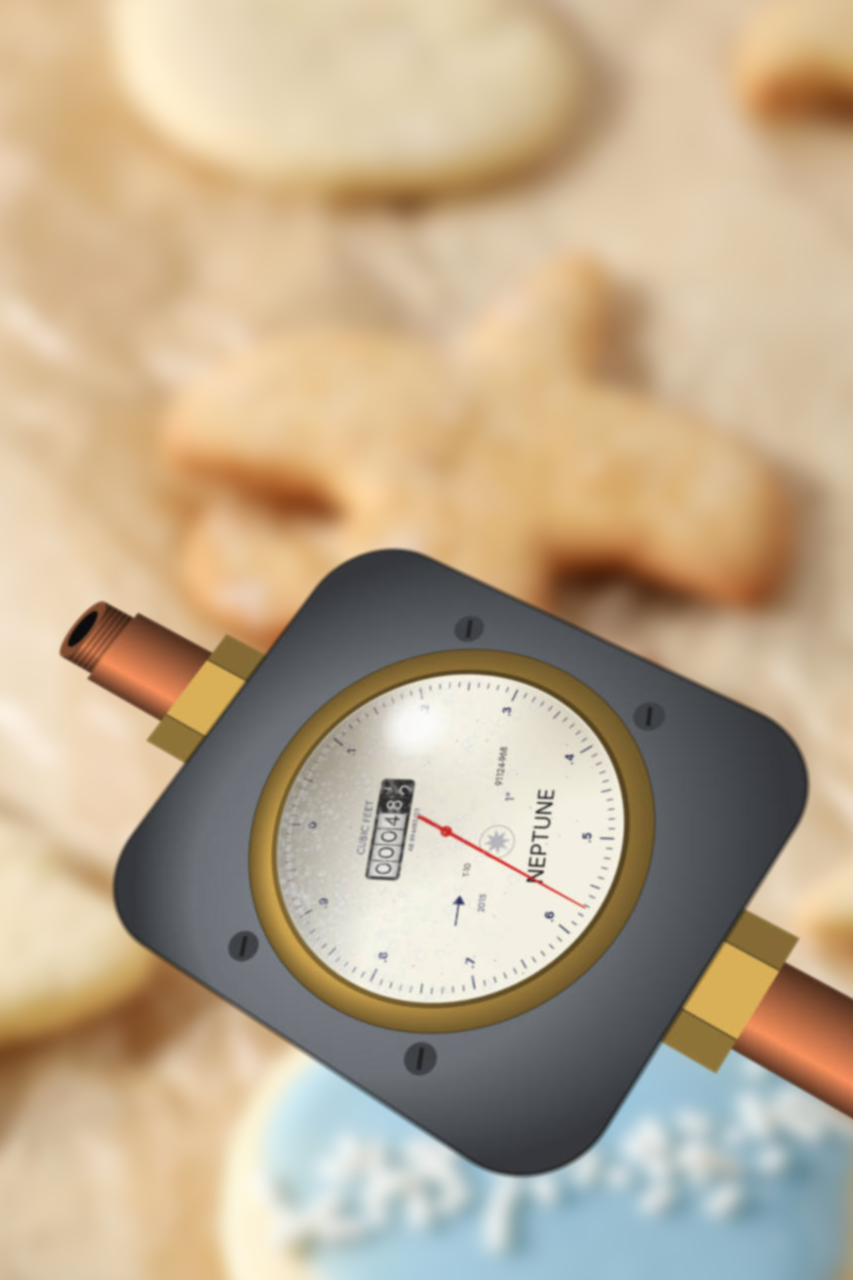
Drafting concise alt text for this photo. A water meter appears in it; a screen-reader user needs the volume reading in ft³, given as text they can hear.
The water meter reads 481.57 ft³
